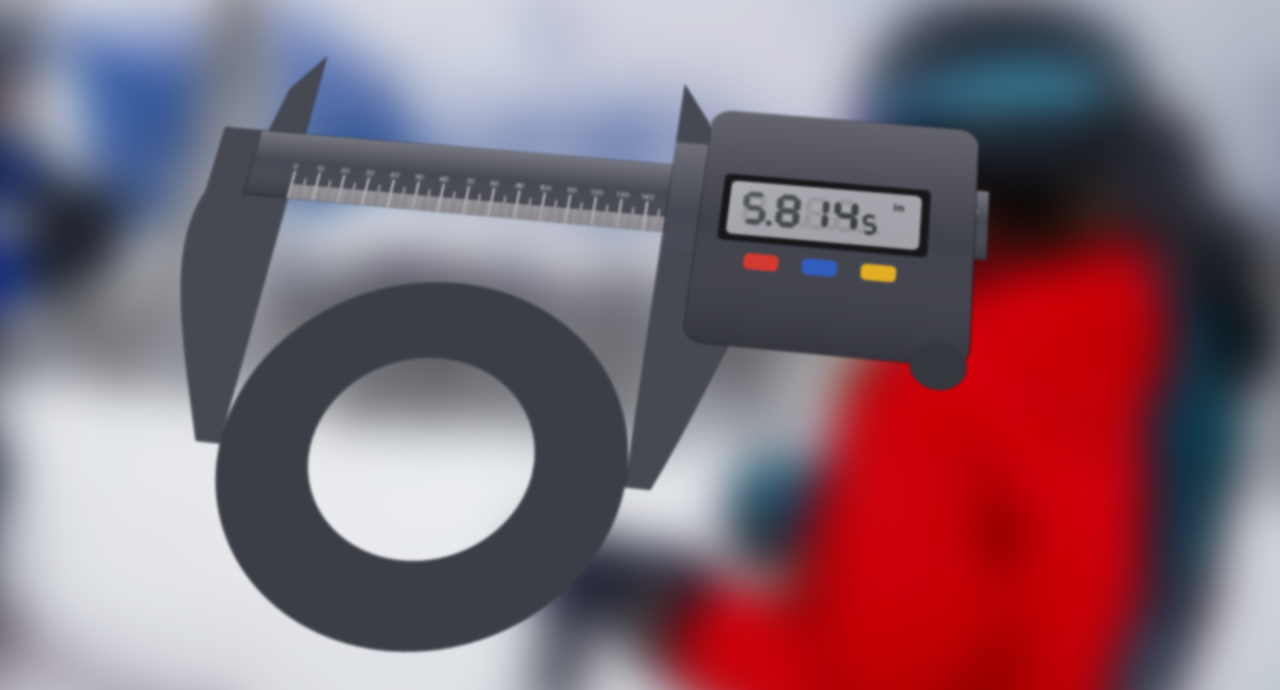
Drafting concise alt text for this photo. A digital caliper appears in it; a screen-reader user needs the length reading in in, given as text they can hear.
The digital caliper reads 5.8145 in
